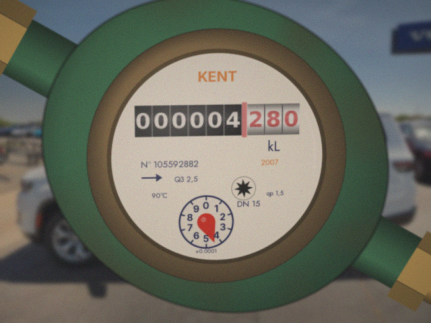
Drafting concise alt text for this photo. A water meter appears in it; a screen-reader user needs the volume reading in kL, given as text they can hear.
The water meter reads 4.2804 kL
